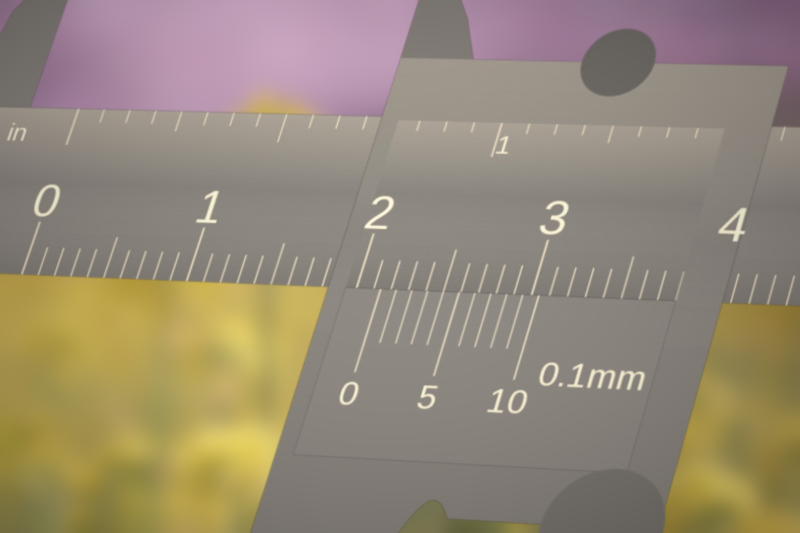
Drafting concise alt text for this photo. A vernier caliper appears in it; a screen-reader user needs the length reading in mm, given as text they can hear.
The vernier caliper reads 21.4 mm
